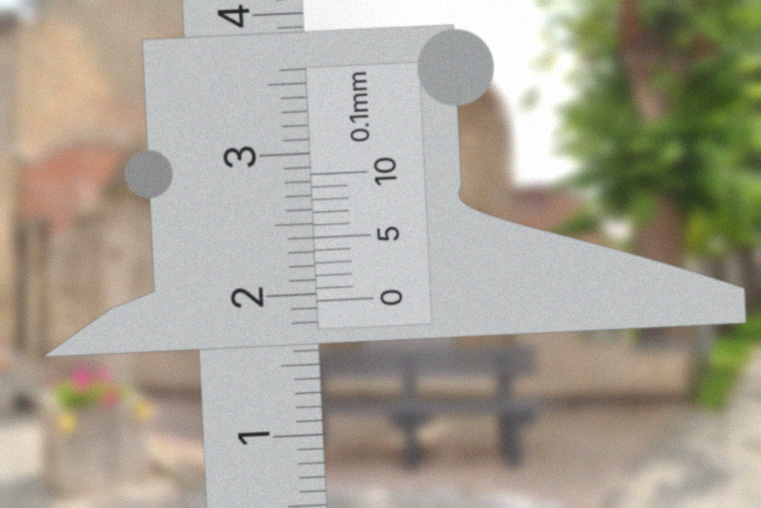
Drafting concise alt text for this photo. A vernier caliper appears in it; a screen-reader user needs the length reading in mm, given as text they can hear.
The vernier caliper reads 19.5 mm
